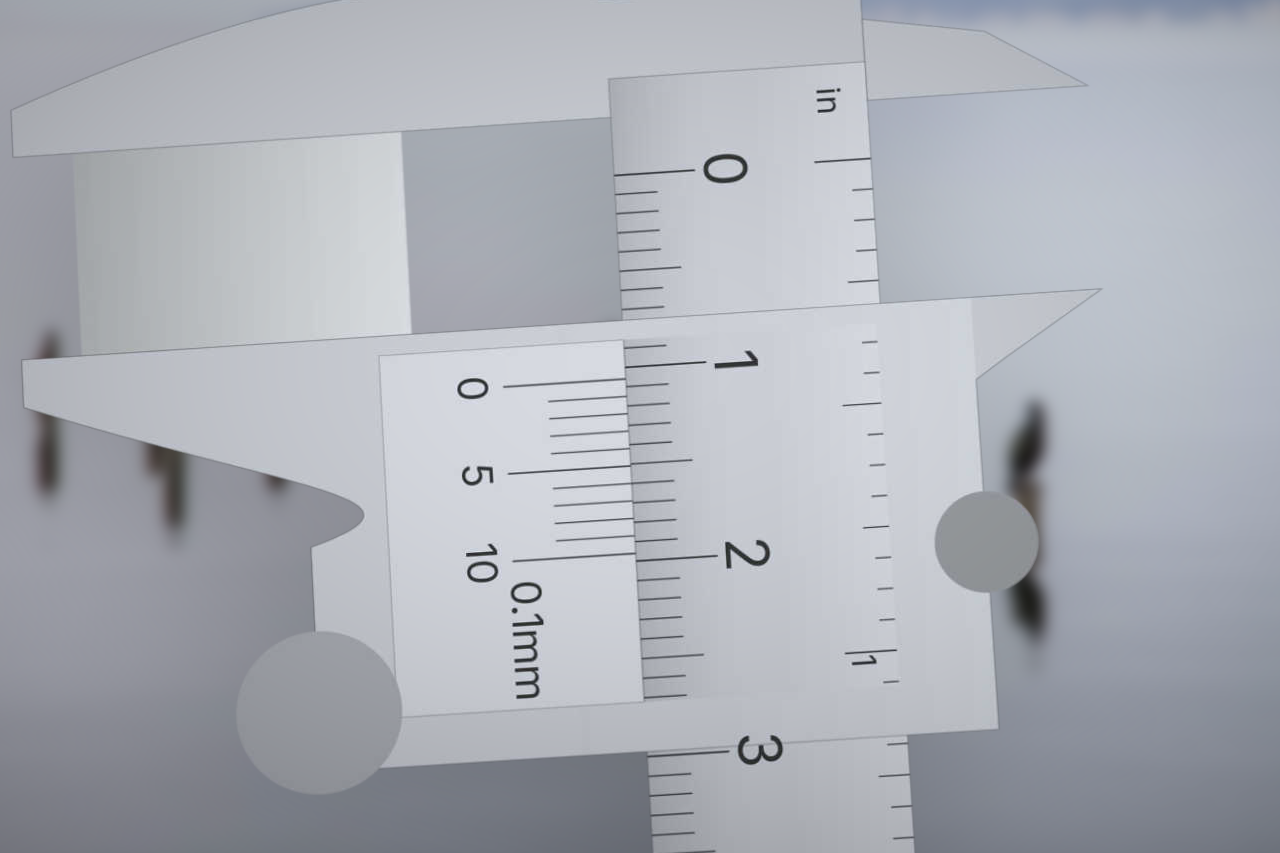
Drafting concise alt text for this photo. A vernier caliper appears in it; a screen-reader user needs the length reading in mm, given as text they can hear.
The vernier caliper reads 10.6 mm
